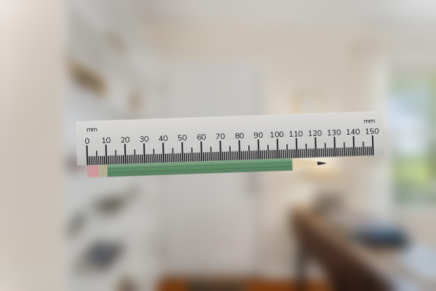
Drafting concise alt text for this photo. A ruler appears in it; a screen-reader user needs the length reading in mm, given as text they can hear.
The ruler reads 125 mm
